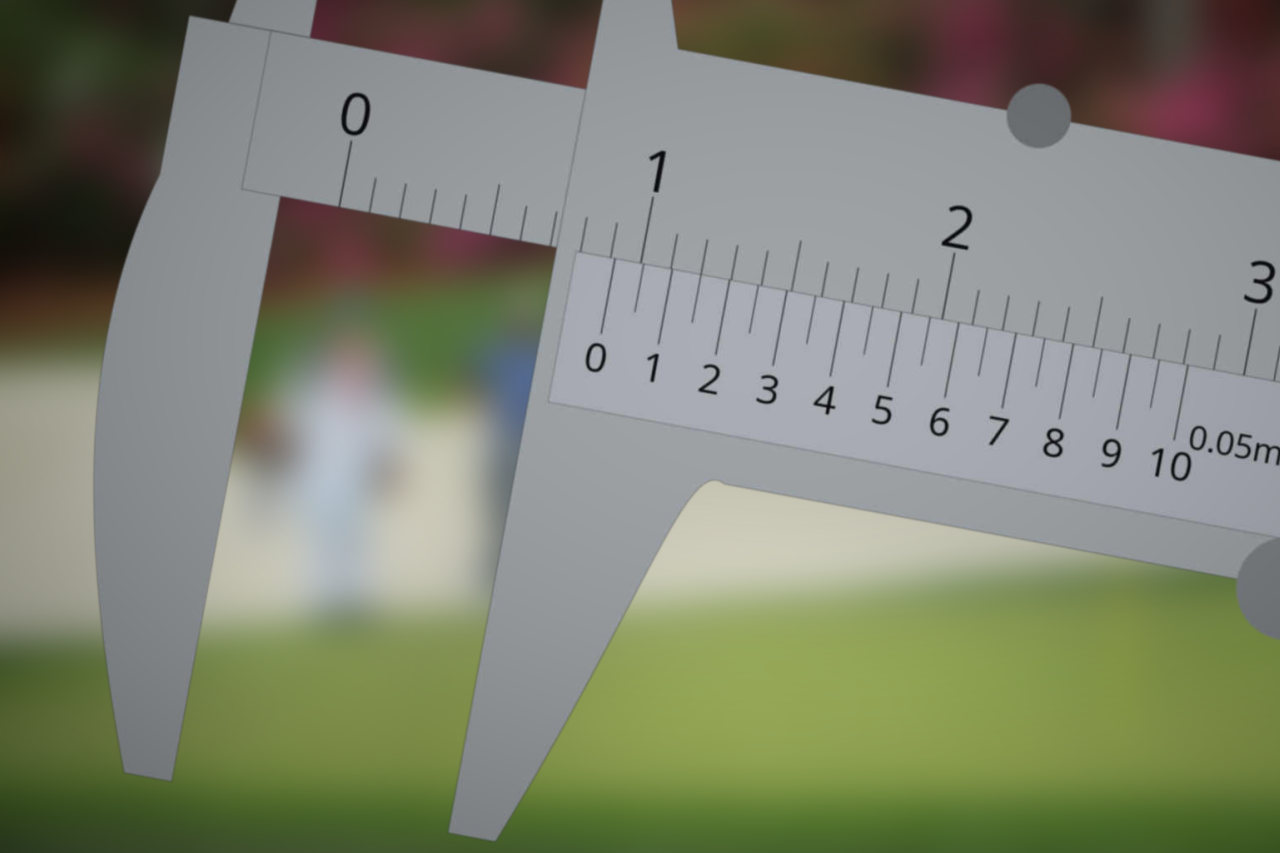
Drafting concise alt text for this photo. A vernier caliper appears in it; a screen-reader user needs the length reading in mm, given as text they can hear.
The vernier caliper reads 9.15 mm
